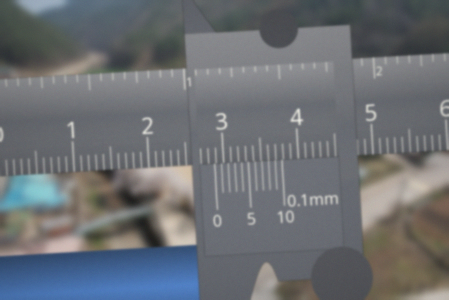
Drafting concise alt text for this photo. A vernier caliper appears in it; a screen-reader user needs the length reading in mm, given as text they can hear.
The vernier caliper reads 28.8 mm
